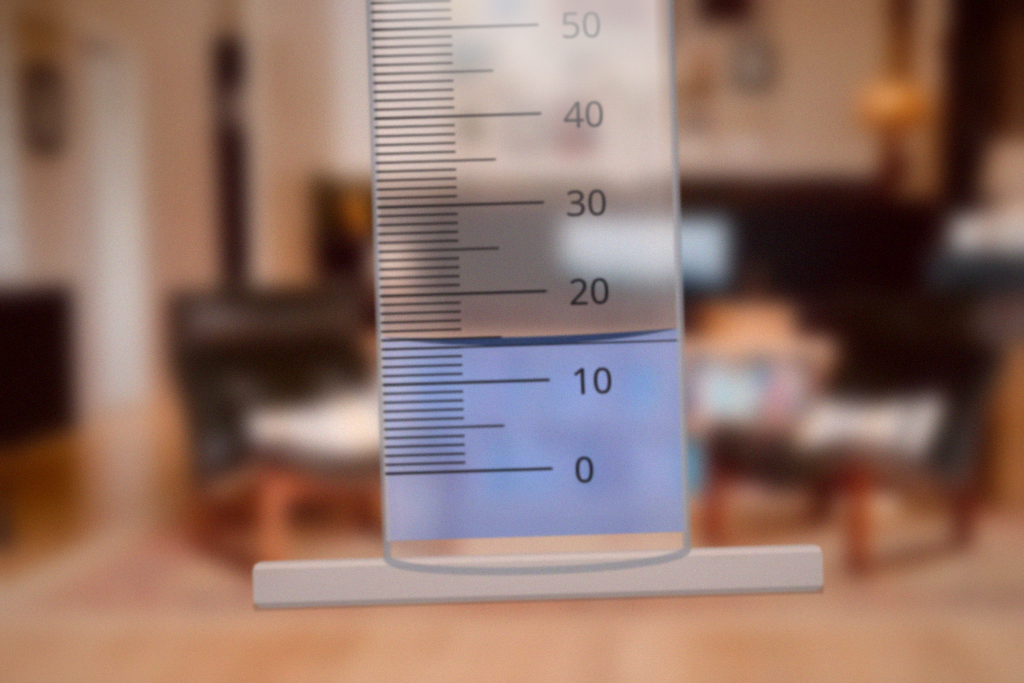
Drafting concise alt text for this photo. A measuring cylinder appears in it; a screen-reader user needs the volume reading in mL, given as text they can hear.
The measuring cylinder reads 14 mL
